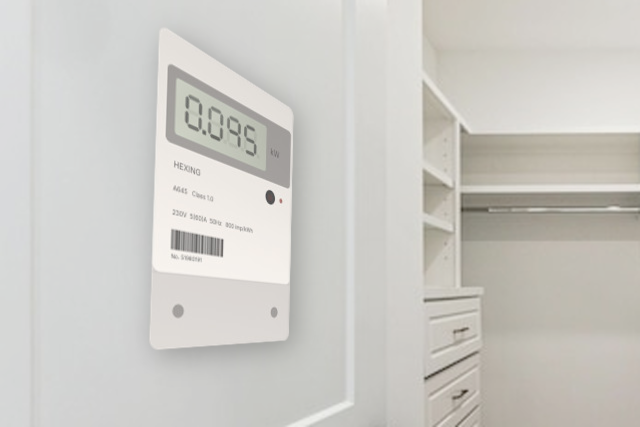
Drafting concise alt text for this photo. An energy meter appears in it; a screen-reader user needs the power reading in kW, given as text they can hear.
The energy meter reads 0.095 kW
